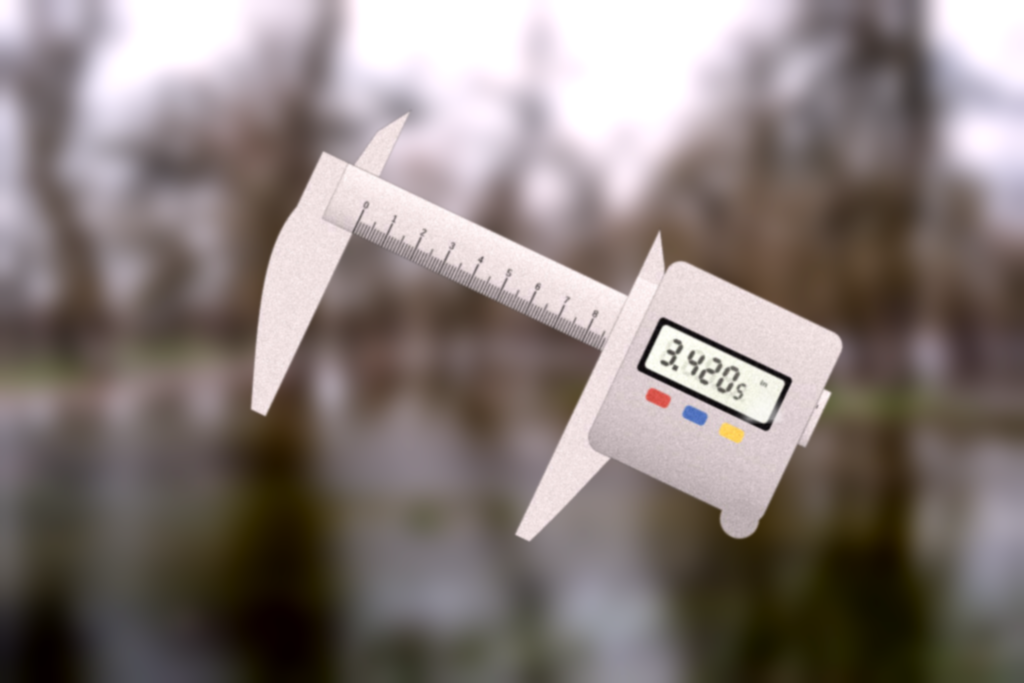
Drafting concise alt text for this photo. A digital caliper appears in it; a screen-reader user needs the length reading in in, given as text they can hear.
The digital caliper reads 3.4205 in
